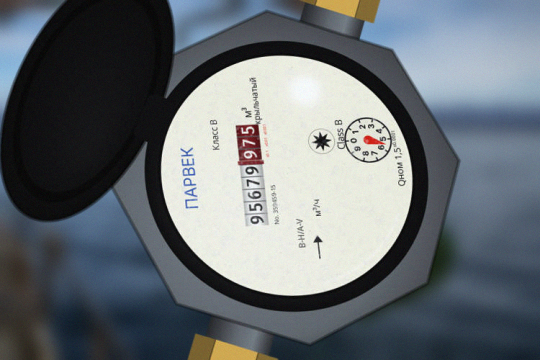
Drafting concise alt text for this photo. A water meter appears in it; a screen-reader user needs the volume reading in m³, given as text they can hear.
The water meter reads 95679.9755 m³
